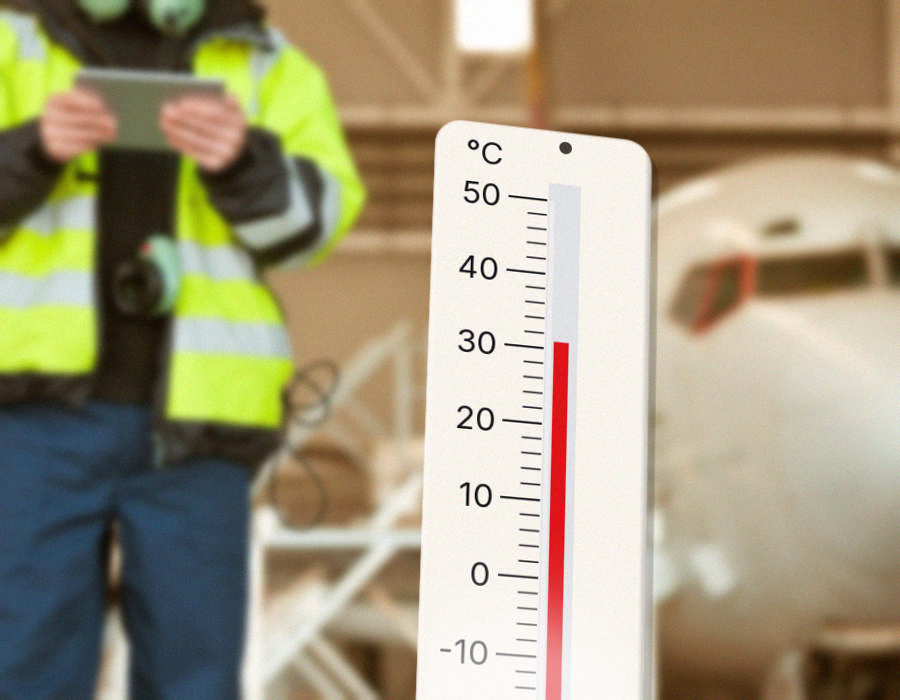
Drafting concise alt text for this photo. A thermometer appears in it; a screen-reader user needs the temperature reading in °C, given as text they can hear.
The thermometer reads 31 °C
